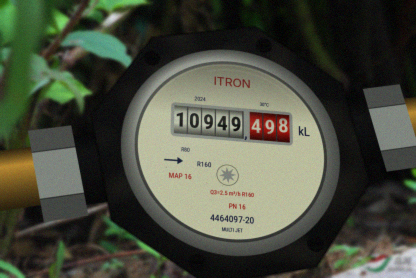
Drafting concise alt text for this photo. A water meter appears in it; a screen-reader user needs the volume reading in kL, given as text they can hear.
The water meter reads 10949.498 kL
